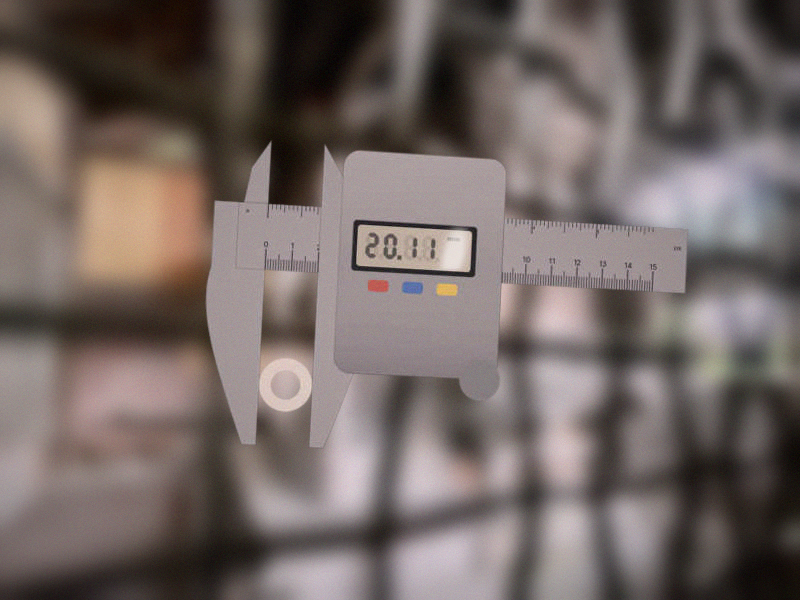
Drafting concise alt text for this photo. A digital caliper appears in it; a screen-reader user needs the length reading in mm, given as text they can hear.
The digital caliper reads 20.11 mm
